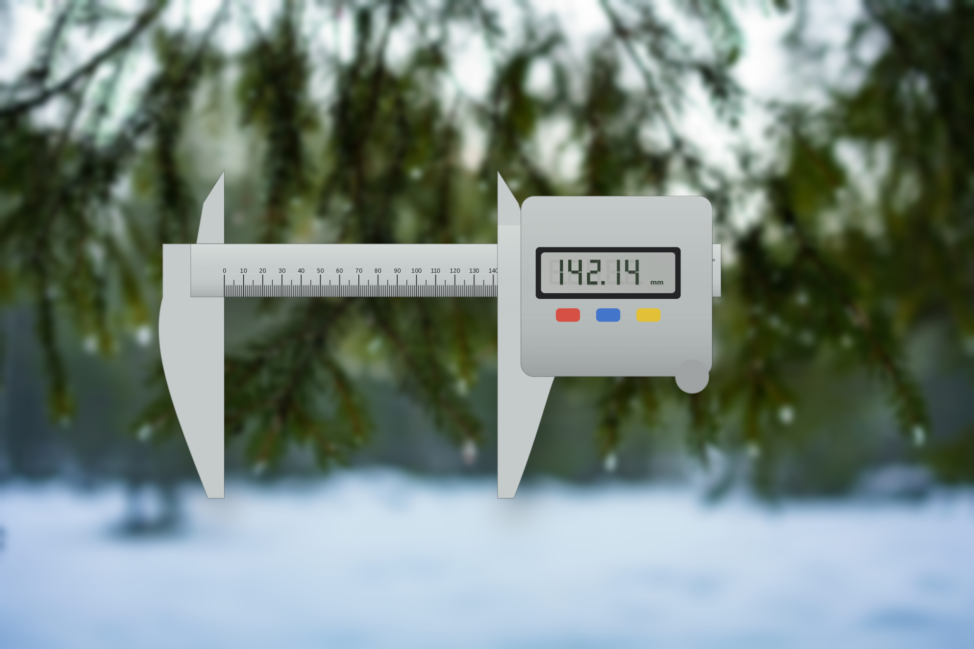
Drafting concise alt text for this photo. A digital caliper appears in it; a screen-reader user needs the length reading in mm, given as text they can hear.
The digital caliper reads 142.14 mm
